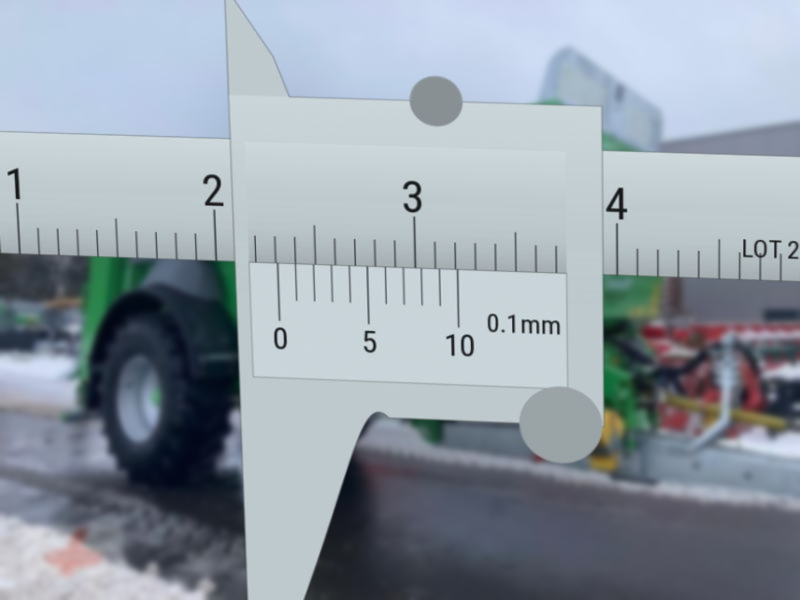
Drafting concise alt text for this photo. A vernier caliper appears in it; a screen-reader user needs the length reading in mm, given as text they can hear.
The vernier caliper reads 23.1 mm
